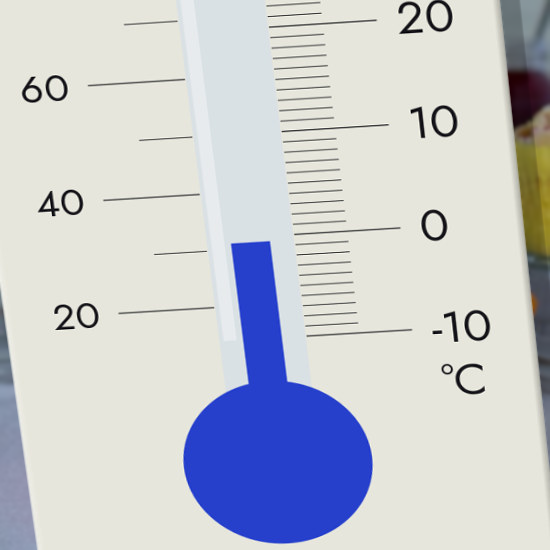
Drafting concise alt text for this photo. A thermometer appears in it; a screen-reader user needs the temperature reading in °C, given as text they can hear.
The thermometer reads -0.5 °C
